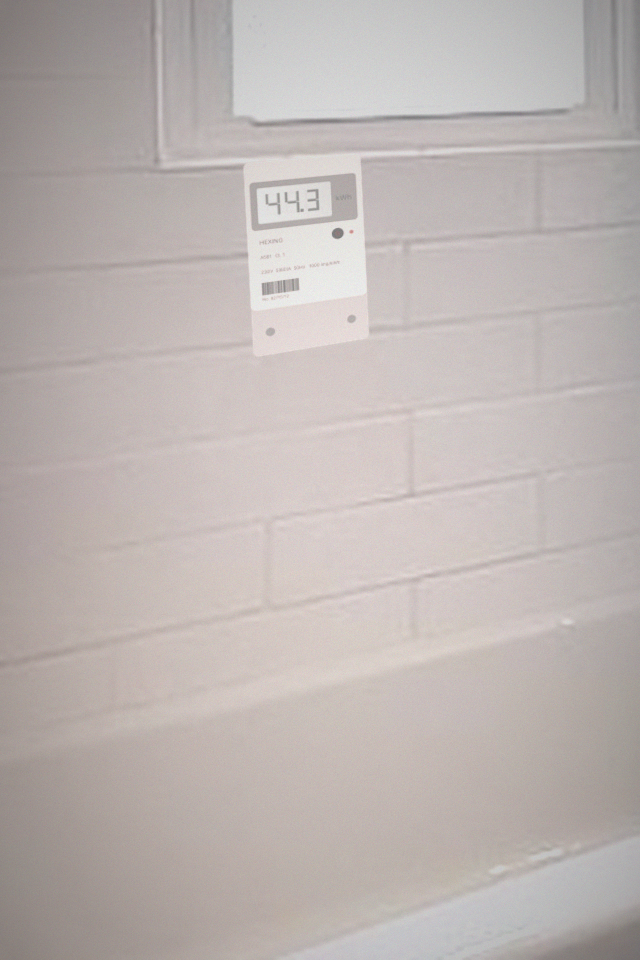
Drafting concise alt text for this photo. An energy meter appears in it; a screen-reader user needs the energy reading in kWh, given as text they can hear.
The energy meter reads 44.3 kWh
